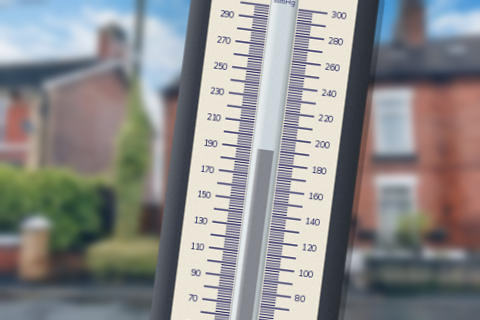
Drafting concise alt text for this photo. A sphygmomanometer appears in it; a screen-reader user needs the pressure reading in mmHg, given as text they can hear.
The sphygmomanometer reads 190 mmHg
